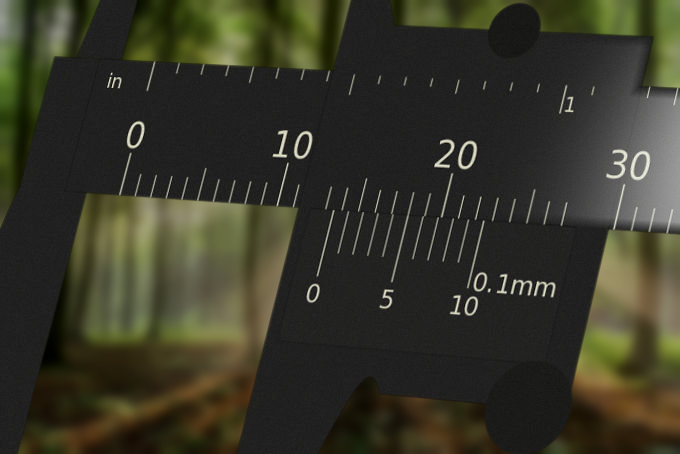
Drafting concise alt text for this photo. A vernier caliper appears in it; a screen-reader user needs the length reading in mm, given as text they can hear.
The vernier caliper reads 13.5 mm
